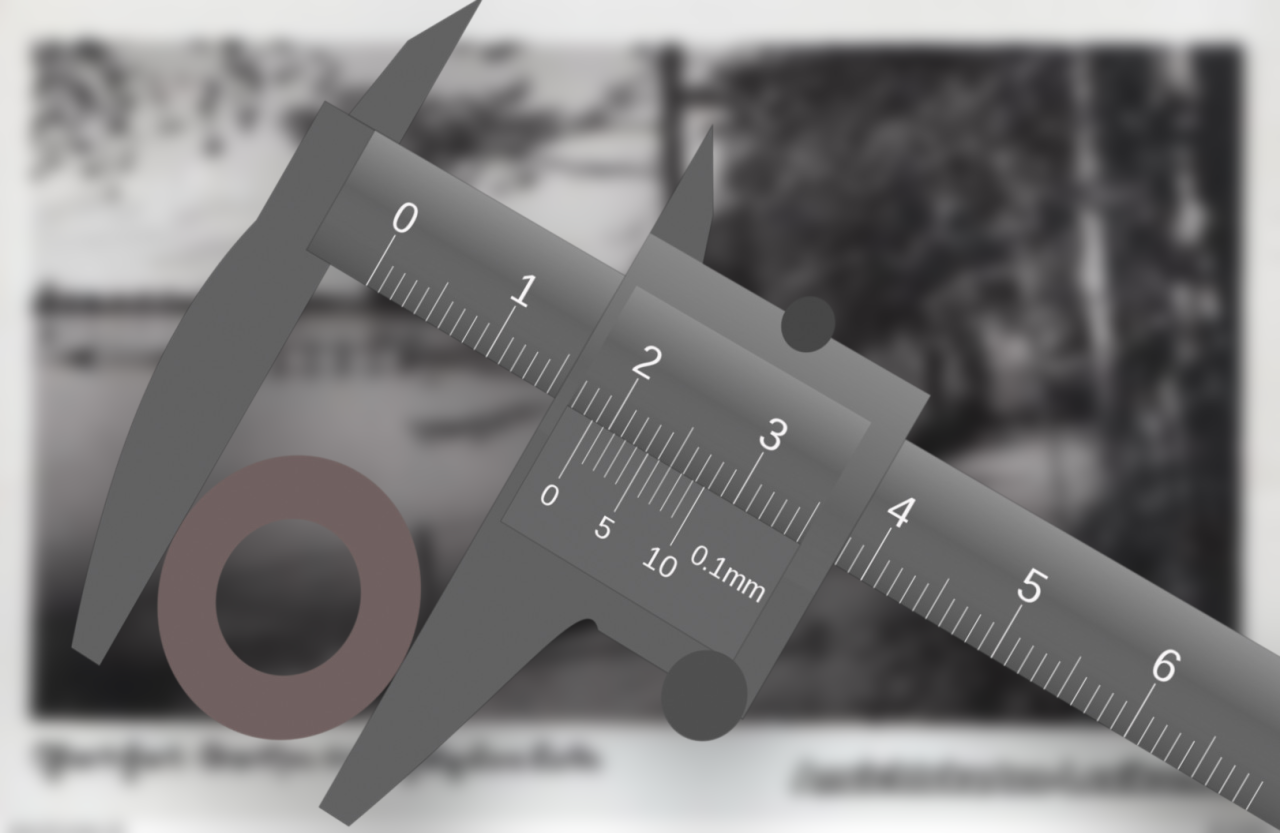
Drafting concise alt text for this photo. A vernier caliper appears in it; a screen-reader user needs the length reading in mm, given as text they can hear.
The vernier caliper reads 18.7 mm
